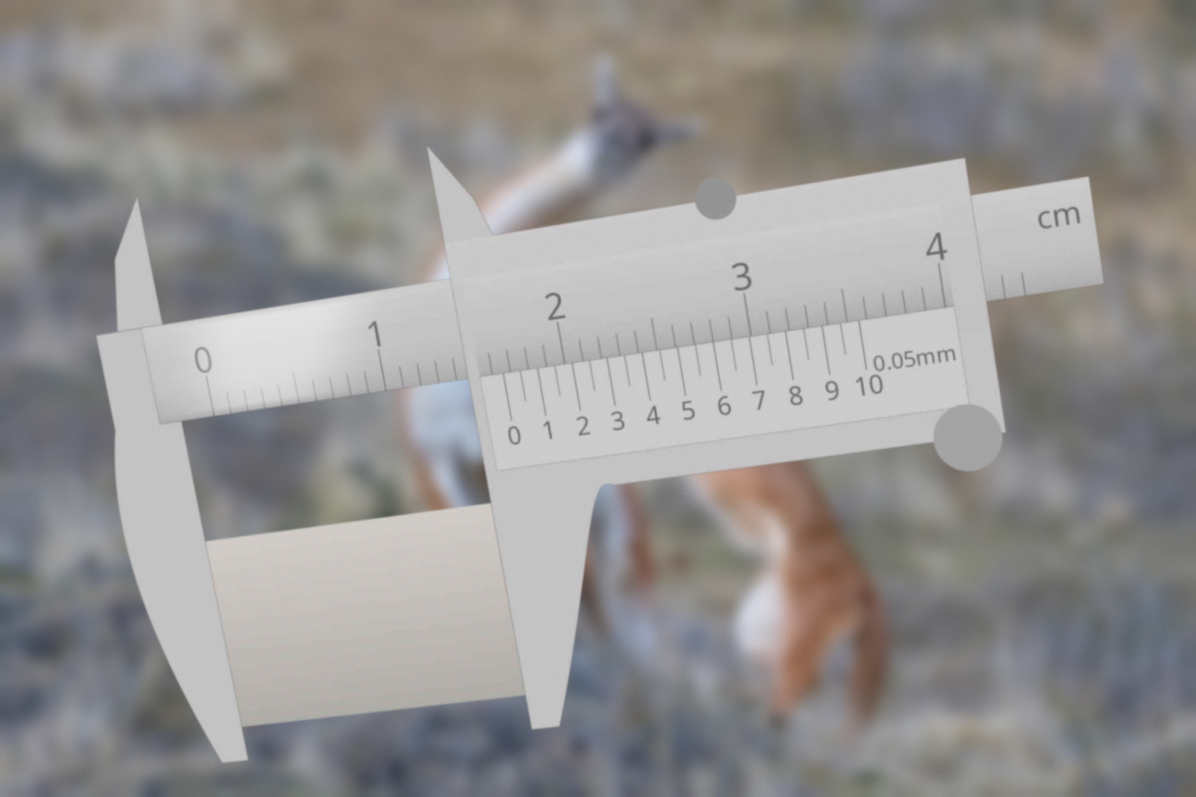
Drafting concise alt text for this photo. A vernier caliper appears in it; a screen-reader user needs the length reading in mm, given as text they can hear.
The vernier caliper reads 16.6 mm
